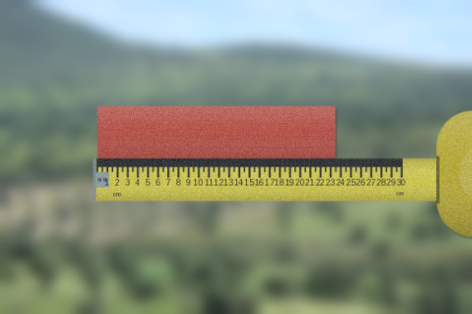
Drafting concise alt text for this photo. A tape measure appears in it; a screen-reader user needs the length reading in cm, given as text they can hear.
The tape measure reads 23.5 cm
